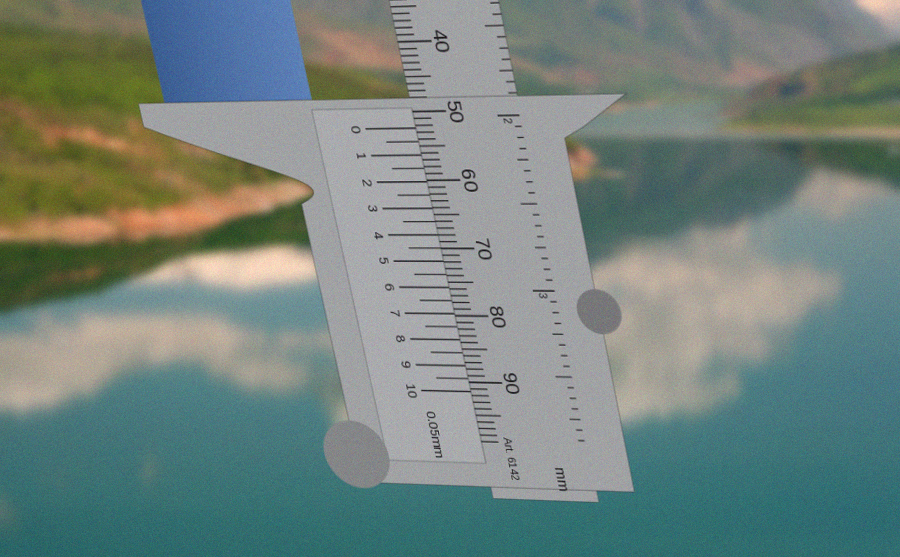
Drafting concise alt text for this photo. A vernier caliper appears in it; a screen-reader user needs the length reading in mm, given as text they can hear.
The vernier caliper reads 52.4 mm
